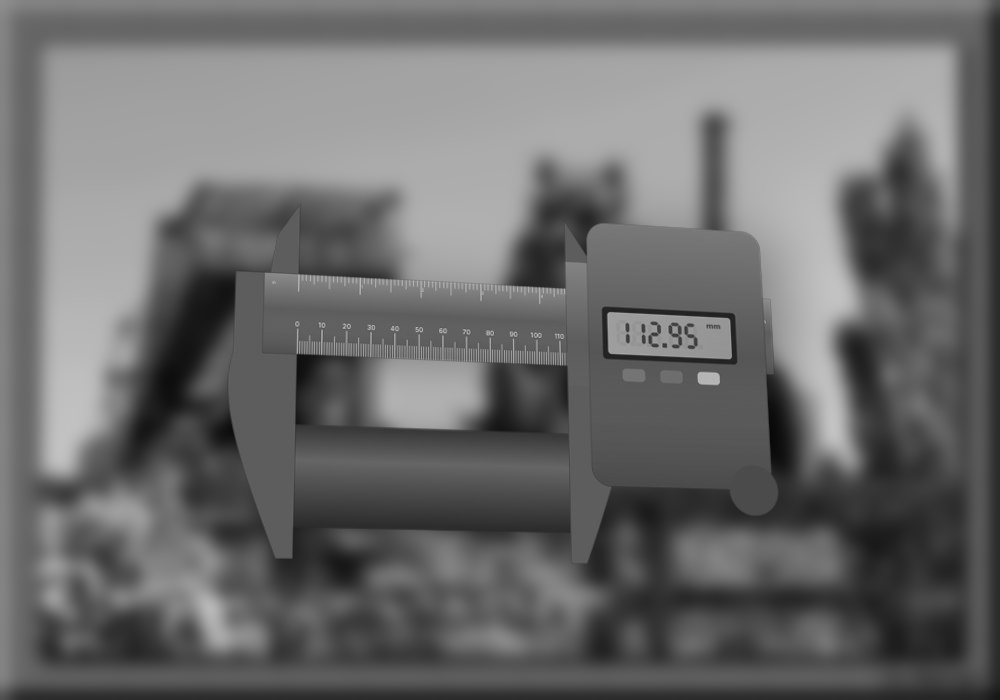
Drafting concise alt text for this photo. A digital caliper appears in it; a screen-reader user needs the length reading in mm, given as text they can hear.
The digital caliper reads 112.95 mm
